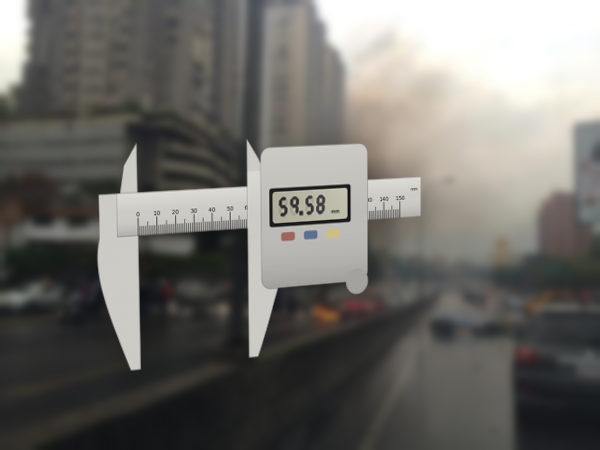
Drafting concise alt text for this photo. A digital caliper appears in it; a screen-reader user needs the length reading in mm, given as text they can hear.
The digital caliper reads 59.58 mm
